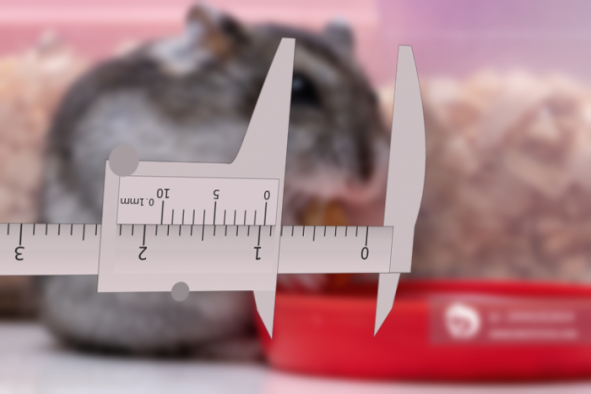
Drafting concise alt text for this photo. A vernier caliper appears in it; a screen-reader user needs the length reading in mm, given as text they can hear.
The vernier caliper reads 9.6 mm
